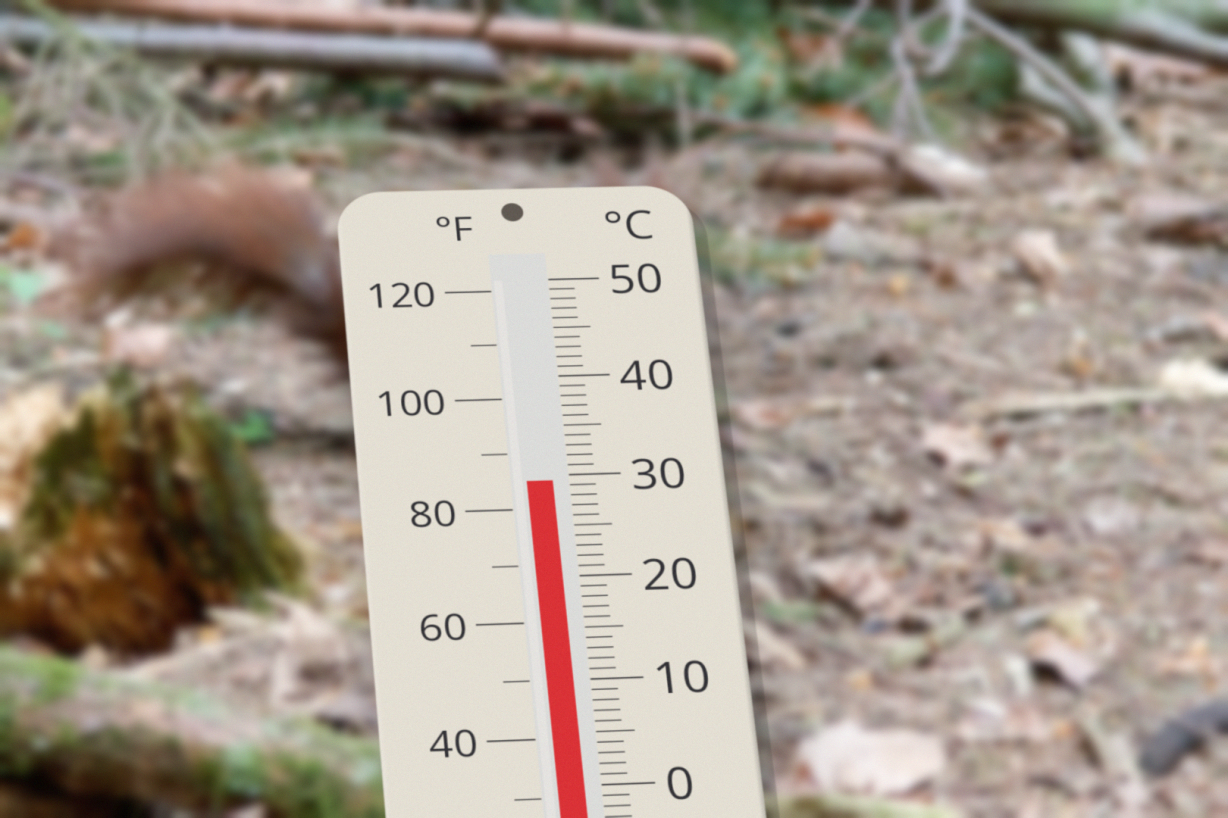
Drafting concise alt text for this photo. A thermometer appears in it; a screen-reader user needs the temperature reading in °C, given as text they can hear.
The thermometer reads 29.5 °C
